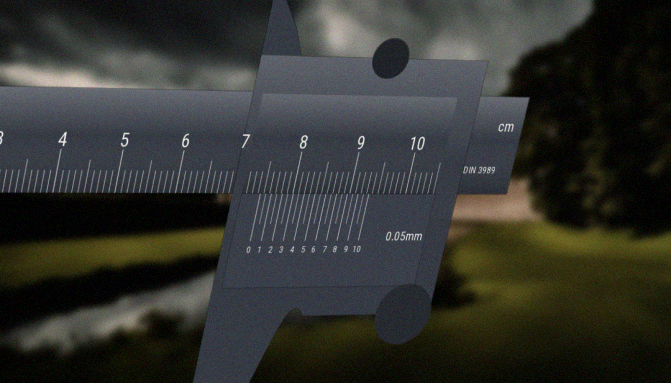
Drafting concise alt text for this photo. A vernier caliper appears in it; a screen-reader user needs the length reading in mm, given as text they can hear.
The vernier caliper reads 74.4 mm
